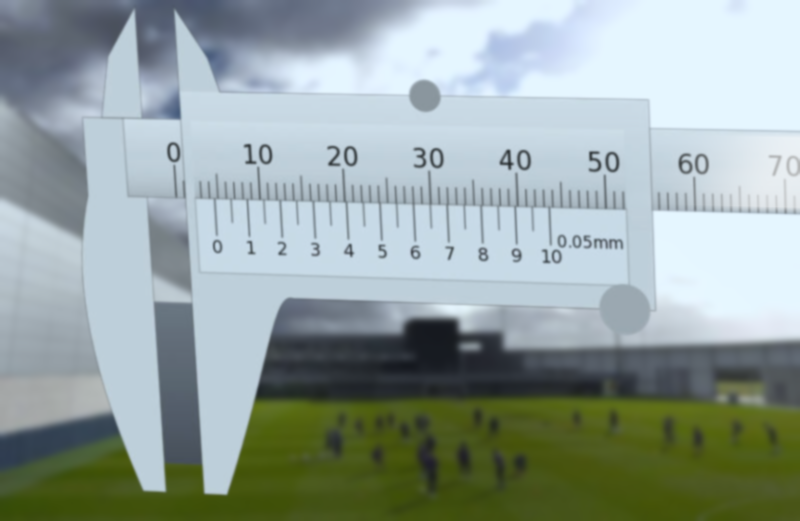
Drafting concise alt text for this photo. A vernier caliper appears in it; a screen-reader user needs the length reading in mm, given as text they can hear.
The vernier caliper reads 4.6 mm
